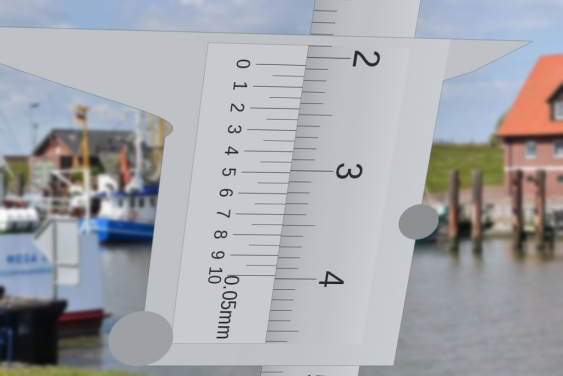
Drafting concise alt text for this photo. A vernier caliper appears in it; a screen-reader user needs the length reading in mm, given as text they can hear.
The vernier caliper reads 20.7 mm
